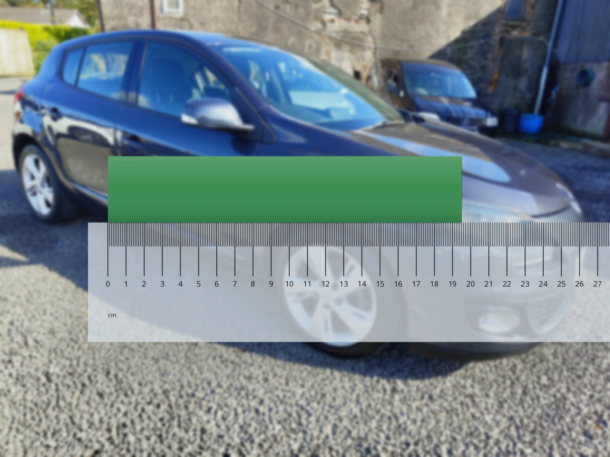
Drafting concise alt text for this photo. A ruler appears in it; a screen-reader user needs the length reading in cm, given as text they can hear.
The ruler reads 19.5 cm
